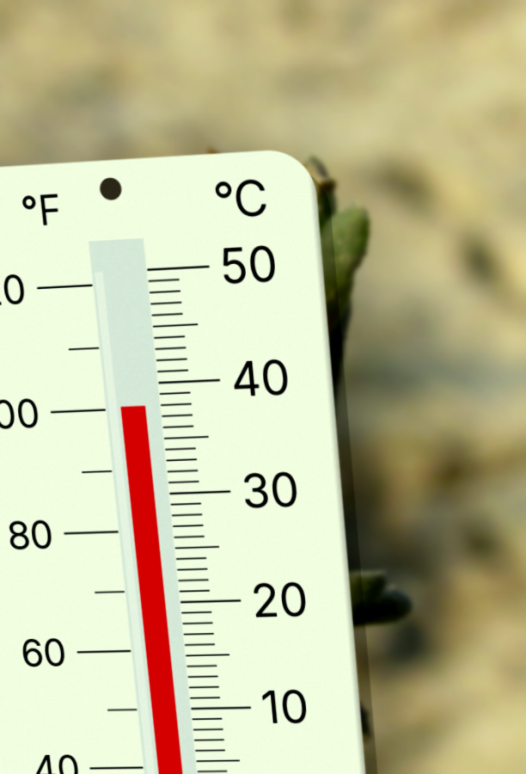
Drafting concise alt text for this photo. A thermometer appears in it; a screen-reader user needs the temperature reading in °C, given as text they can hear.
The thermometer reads 38 °C
